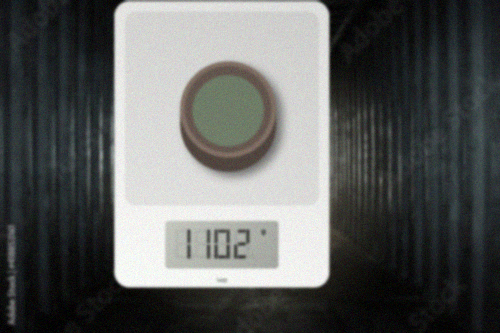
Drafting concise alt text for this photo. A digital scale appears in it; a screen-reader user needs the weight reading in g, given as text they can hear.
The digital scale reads 1102 g
